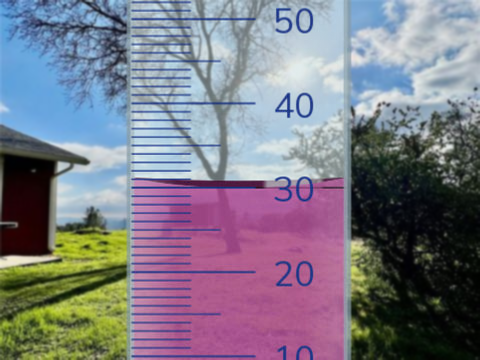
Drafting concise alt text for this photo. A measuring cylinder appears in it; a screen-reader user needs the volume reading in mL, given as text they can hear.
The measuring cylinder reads 30 mL
